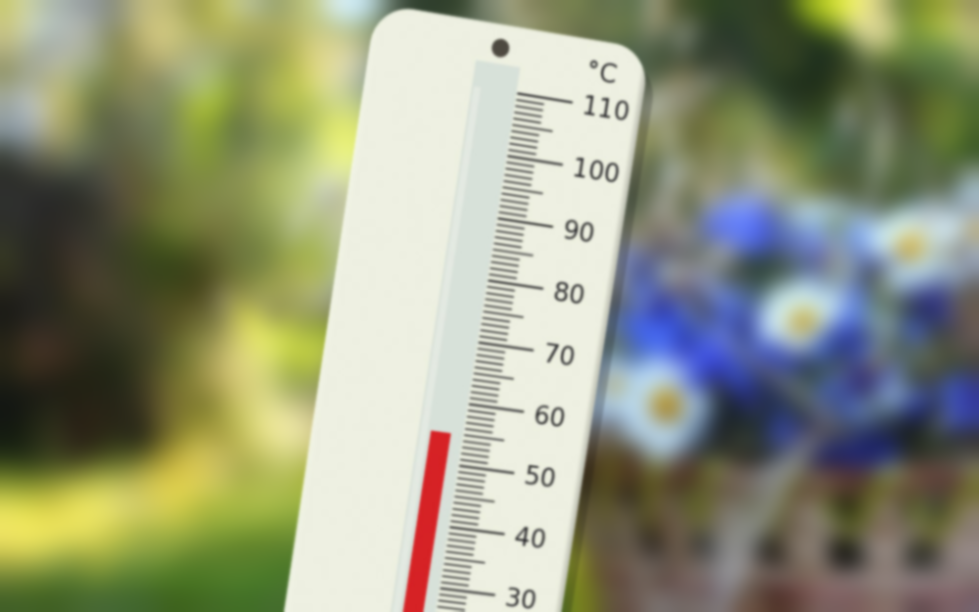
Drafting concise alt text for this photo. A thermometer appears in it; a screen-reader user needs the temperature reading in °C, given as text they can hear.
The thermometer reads 55 °C
